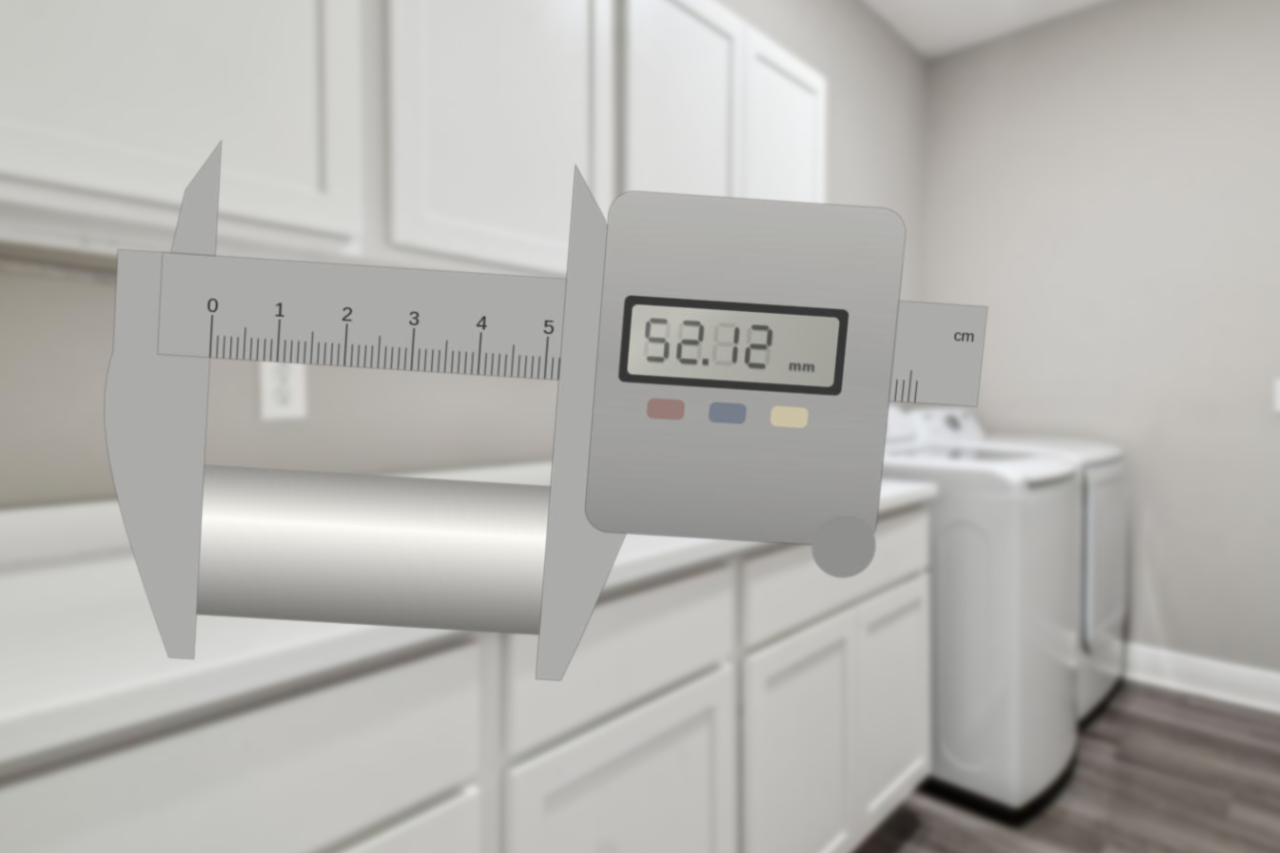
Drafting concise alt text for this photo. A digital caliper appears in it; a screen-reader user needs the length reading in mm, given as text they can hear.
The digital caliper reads 52.12 mm
